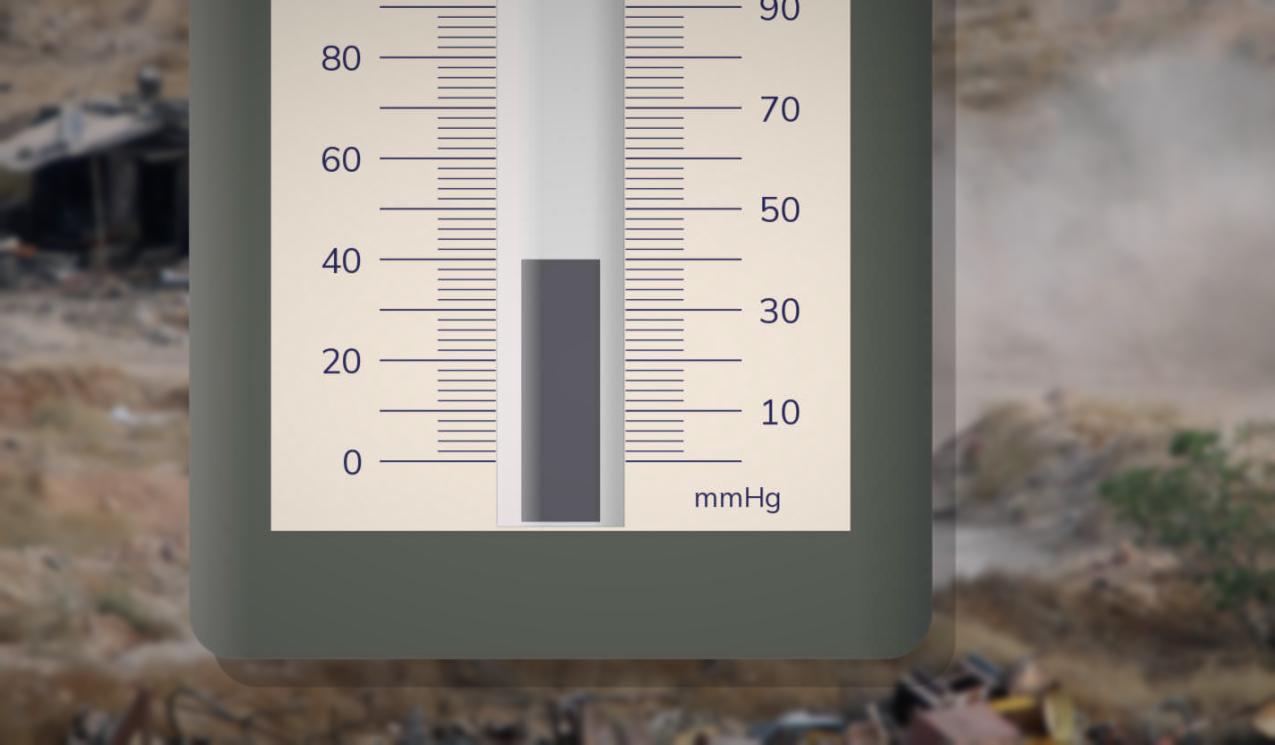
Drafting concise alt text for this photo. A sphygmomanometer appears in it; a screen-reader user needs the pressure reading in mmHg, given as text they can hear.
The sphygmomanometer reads 40 mmHg
